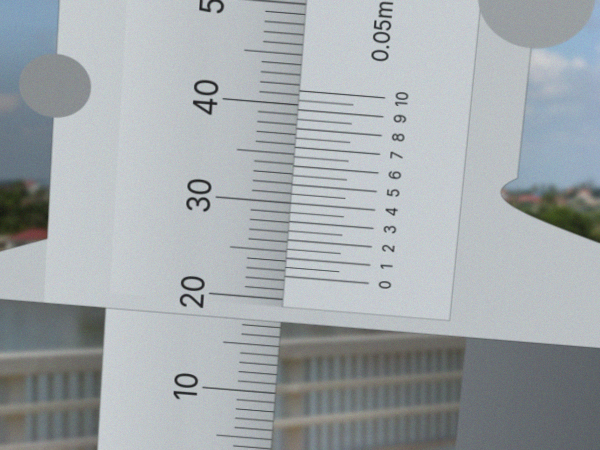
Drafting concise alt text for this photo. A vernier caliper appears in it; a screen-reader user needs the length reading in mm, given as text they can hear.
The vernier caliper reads 22.4 mm
